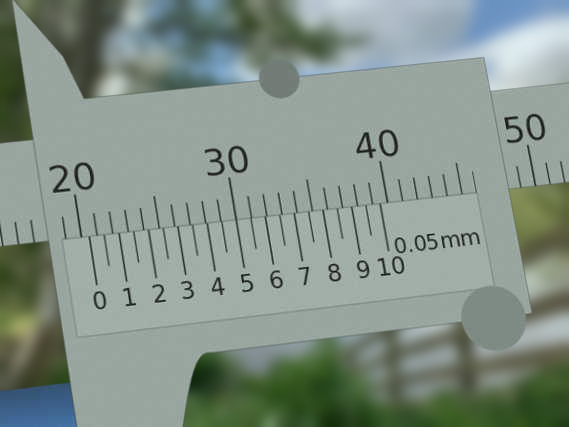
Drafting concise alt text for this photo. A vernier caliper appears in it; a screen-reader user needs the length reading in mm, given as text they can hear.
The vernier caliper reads 20.5 mm
